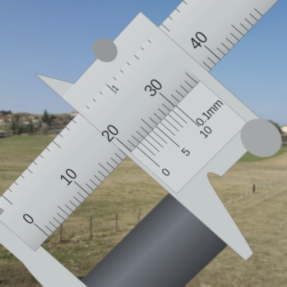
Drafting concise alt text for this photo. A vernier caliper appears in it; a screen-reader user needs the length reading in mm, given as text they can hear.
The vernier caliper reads 21.2 mm
